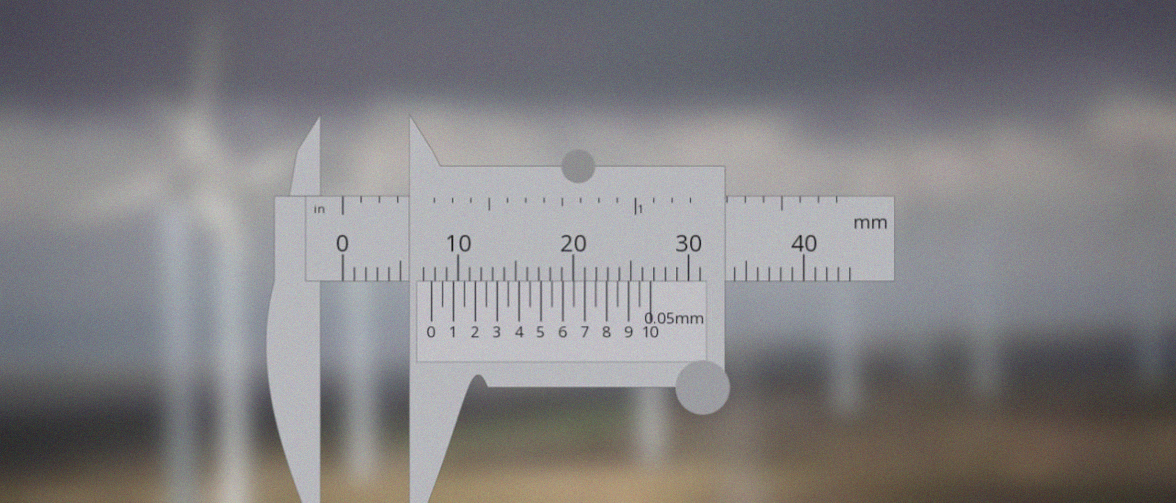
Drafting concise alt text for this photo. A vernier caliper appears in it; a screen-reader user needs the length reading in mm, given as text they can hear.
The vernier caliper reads 7.7 mm
